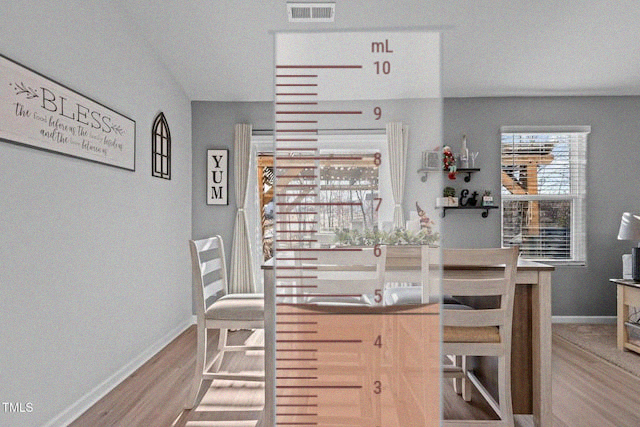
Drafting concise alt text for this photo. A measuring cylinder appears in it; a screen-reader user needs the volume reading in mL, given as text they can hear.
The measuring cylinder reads 4.6 mL
